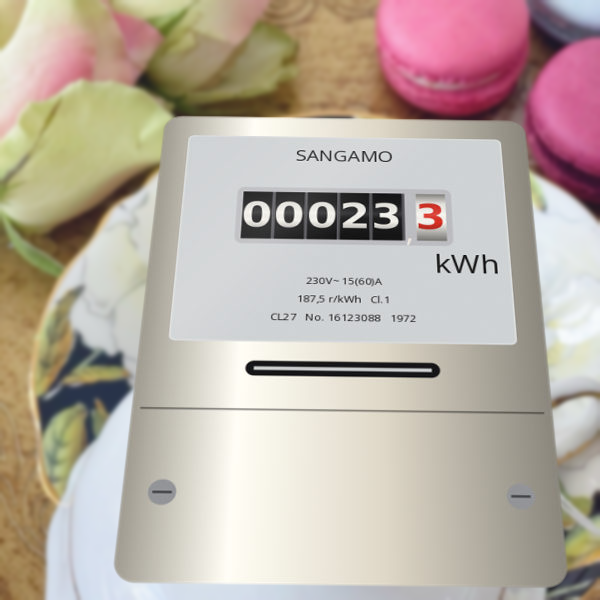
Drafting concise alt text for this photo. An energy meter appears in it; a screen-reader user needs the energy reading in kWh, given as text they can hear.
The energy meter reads 23.3 kWh
